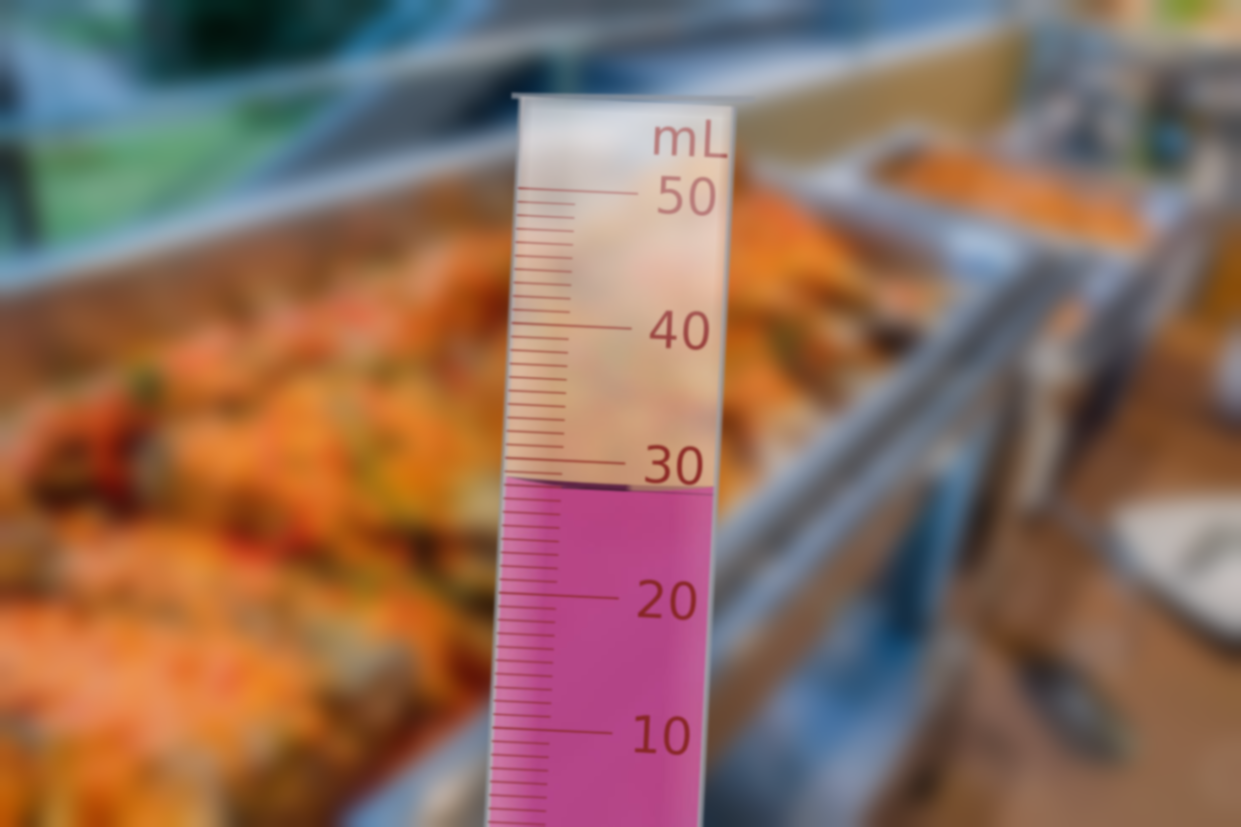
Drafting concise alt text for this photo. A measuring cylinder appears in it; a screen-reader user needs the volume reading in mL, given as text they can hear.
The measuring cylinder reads 28 mL
